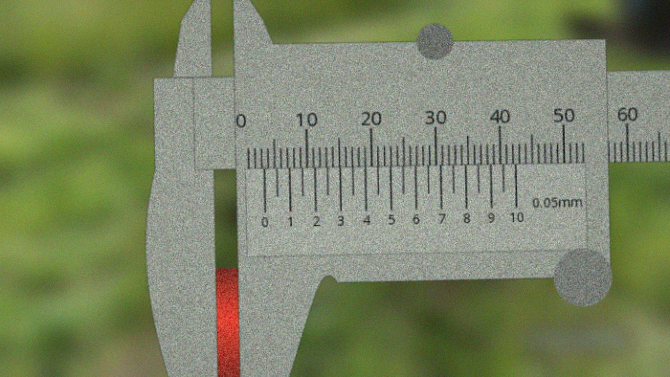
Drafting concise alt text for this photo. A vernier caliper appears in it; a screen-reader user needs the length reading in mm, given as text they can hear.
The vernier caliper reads 3.4 mm
